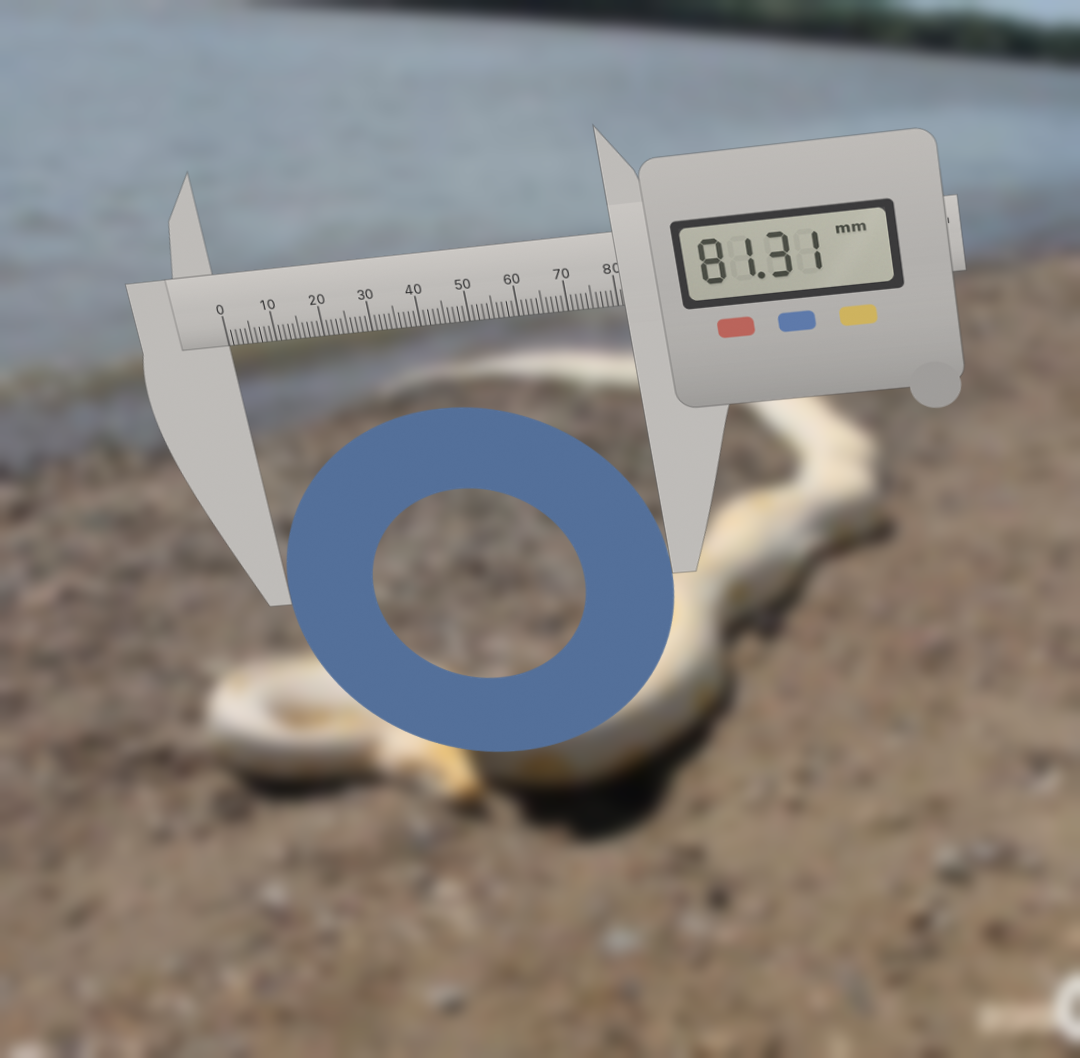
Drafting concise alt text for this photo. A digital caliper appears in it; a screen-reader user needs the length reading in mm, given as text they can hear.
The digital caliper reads 81.31 mm
